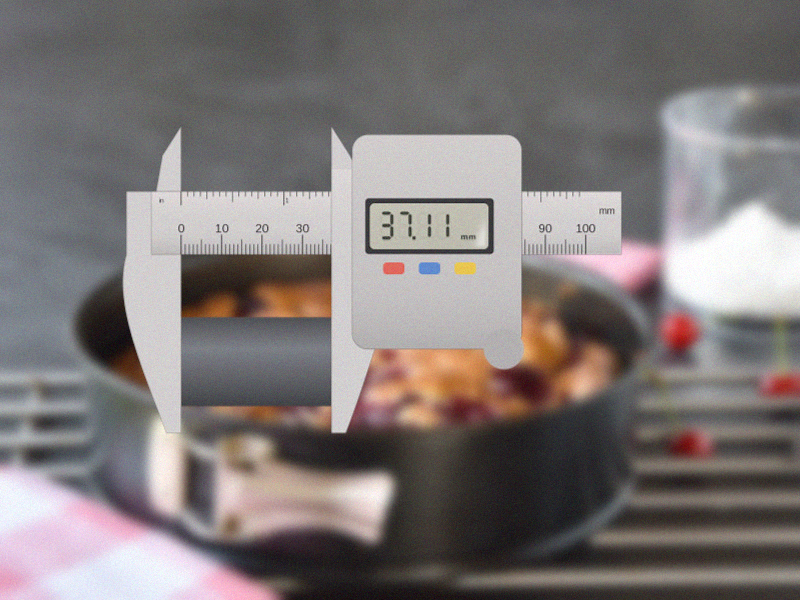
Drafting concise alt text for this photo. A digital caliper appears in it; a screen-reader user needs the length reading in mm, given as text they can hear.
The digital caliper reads 37.11 mm
